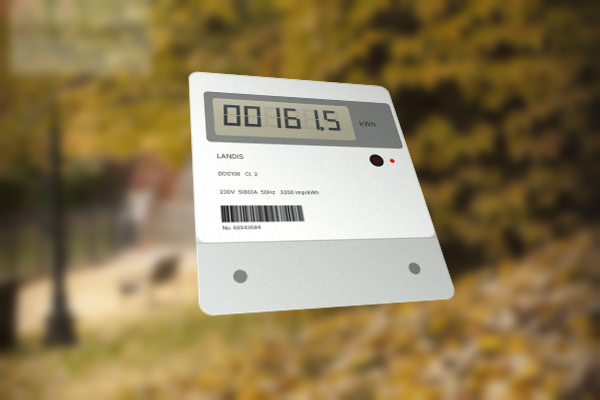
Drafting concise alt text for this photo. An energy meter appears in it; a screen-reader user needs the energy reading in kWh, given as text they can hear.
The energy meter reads 161.5 kWh
